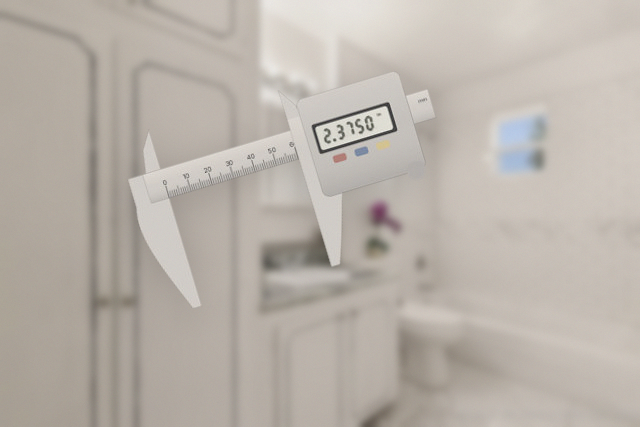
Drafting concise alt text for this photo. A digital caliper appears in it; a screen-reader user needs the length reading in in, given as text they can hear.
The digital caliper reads 2.3750 in
